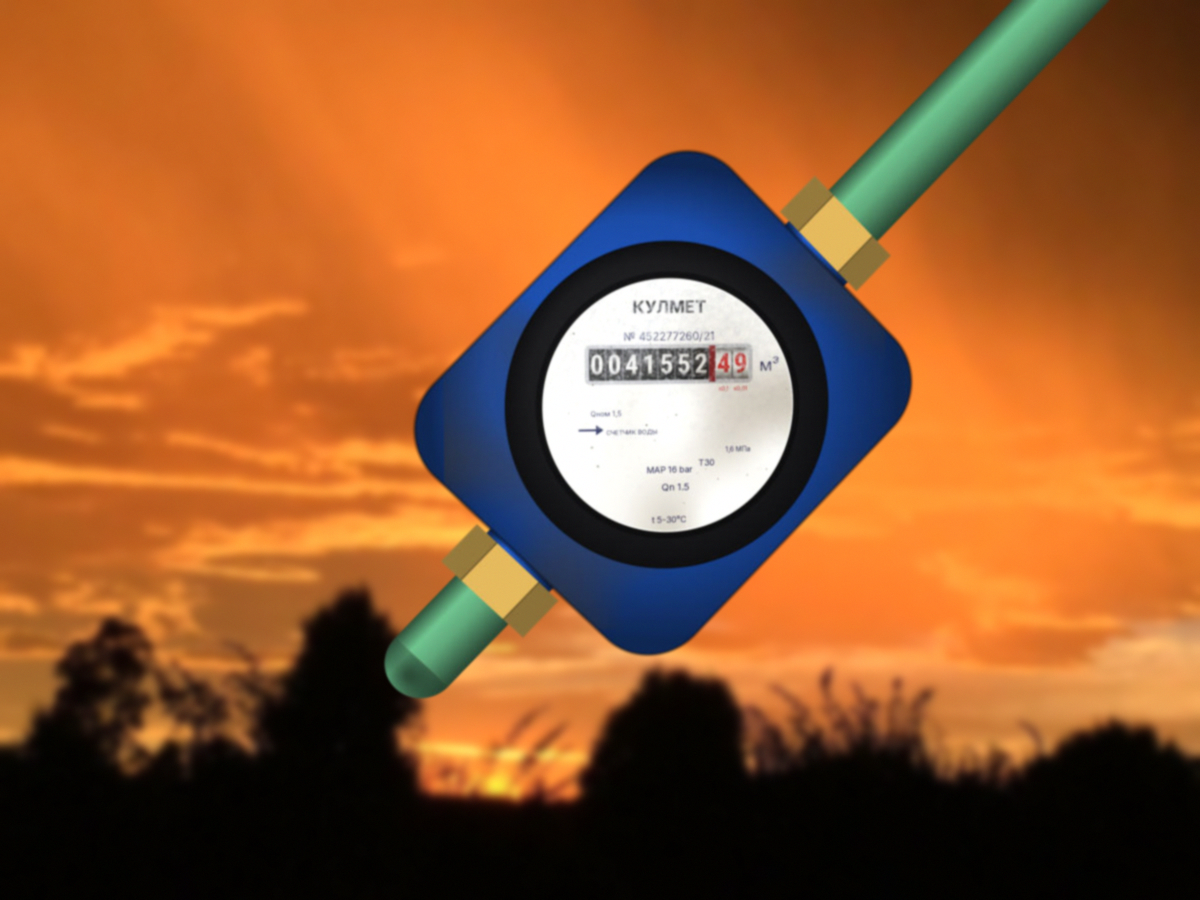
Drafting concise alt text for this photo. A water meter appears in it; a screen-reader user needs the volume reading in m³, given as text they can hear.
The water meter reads 41552.49 m³
